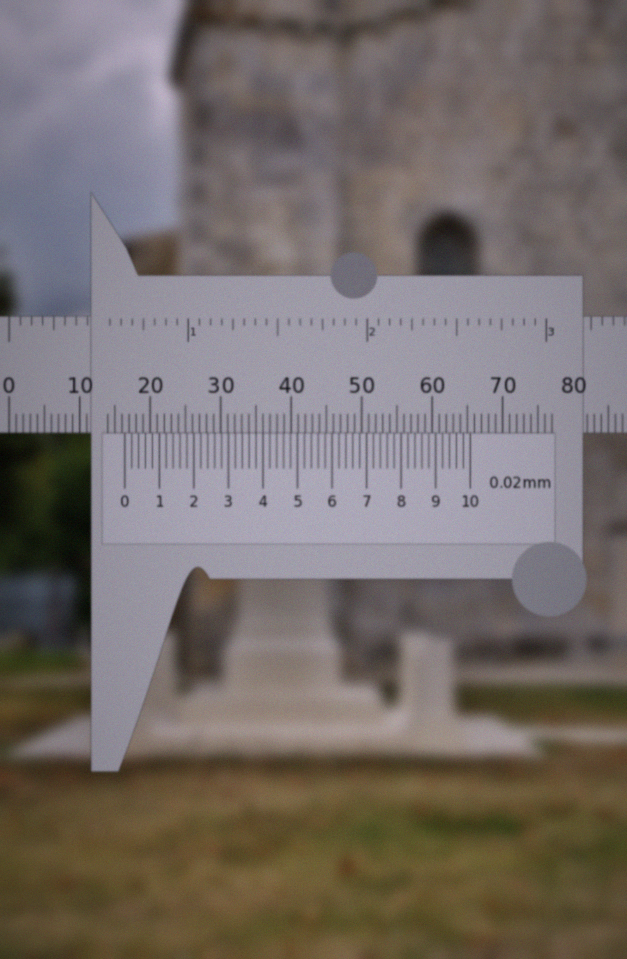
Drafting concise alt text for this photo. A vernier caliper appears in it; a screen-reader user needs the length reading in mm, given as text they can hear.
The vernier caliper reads 16.4 mm
